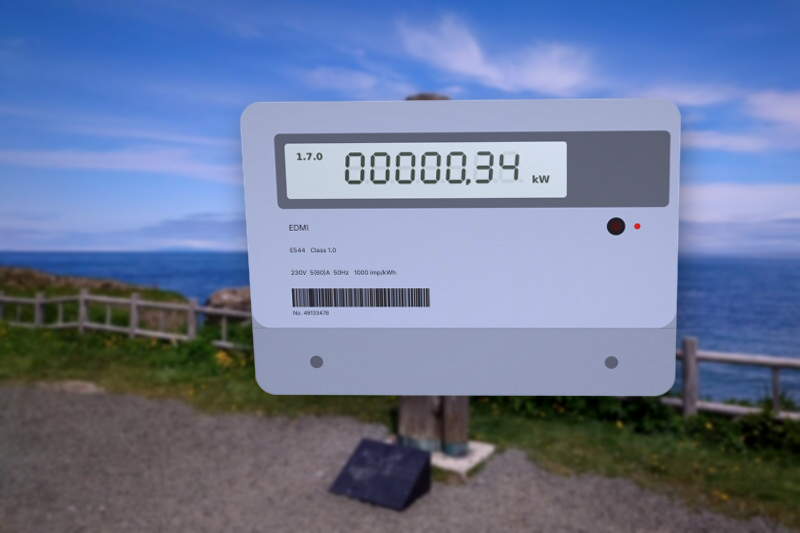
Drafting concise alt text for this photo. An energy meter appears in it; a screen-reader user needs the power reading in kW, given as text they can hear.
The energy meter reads 0.34 kW
